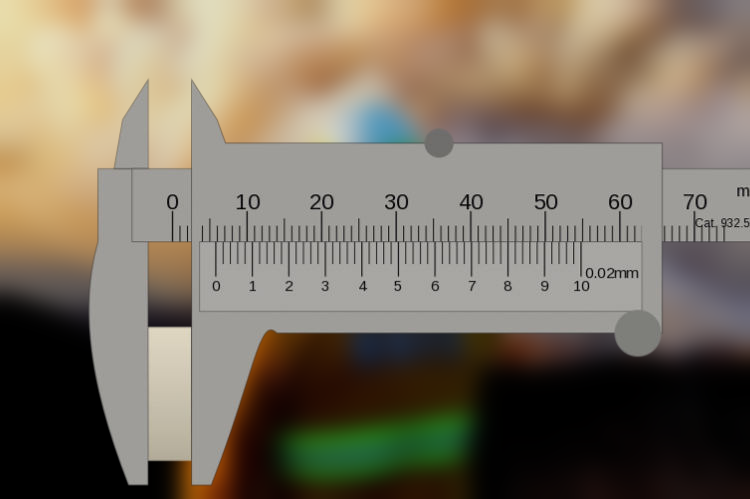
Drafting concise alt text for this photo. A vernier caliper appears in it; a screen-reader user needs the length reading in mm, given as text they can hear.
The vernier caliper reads 5.8 mm
